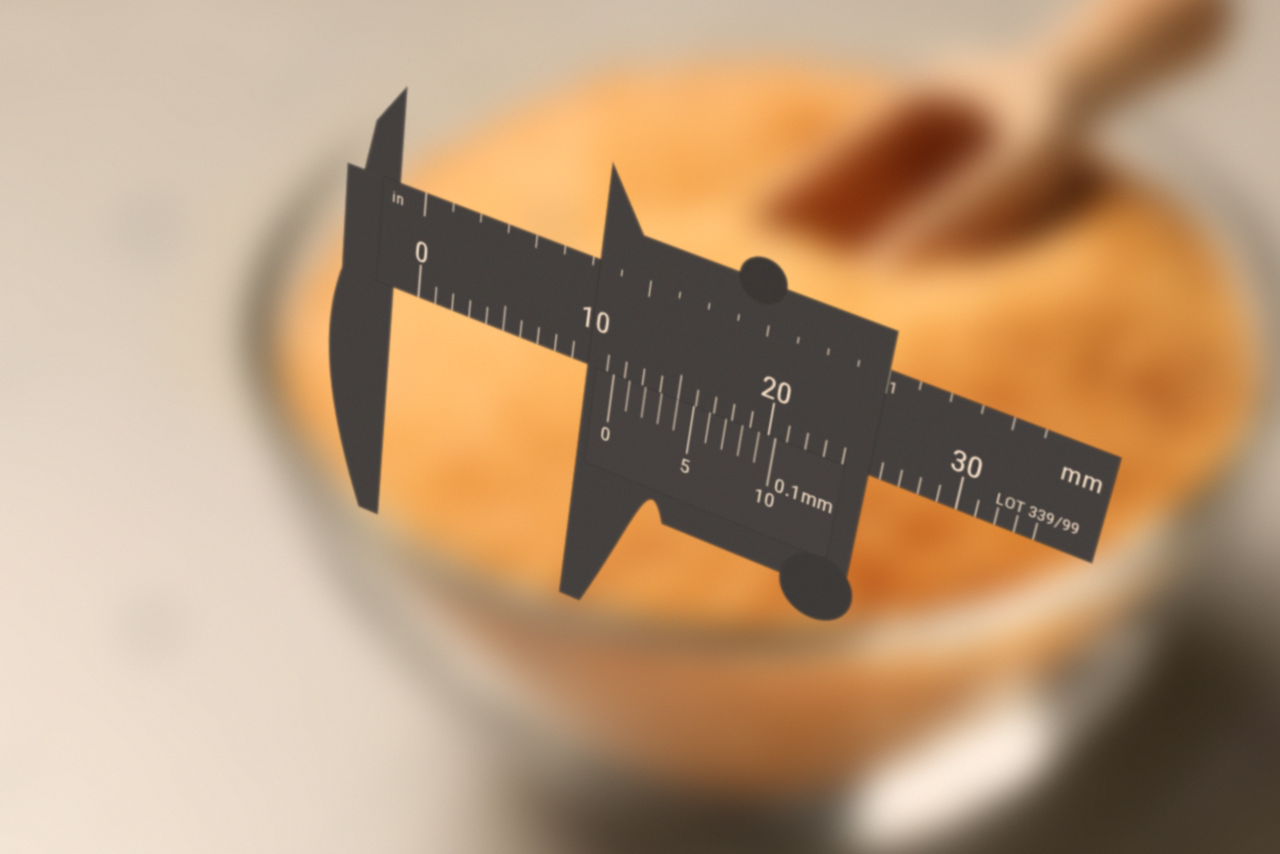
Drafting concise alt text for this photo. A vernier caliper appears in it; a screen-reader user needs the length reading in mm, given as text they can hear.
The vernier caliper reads 11.4 mm
